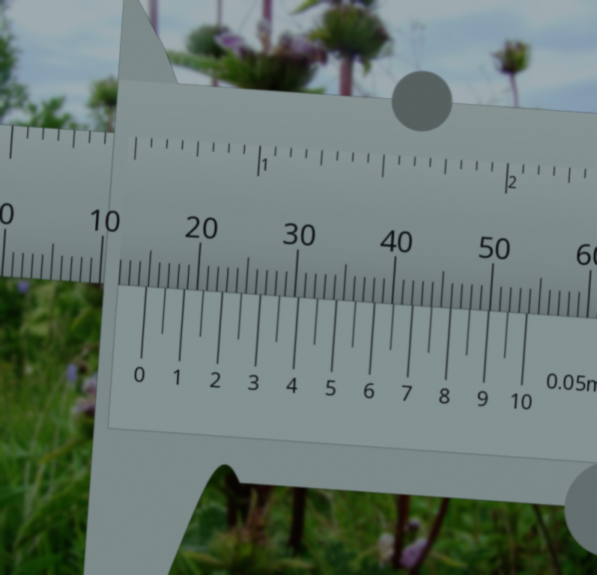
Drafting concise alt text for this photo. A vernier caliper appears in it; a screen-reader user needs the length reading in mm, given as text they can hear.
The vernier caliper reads 14.8 mm
